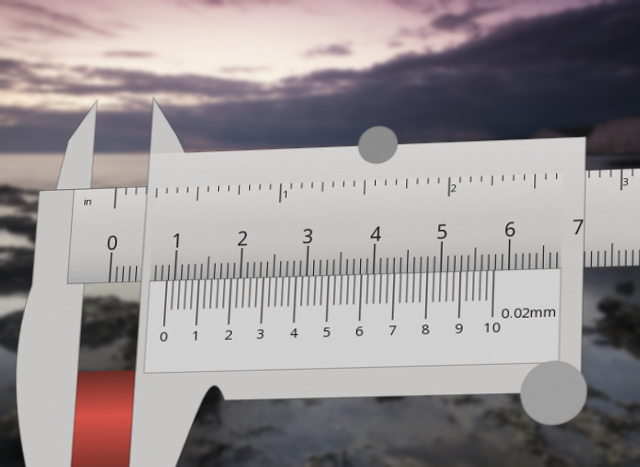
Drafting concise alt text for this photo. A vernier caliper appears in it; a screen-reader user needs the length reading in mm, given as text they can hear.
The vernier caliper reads 8.8 mm
